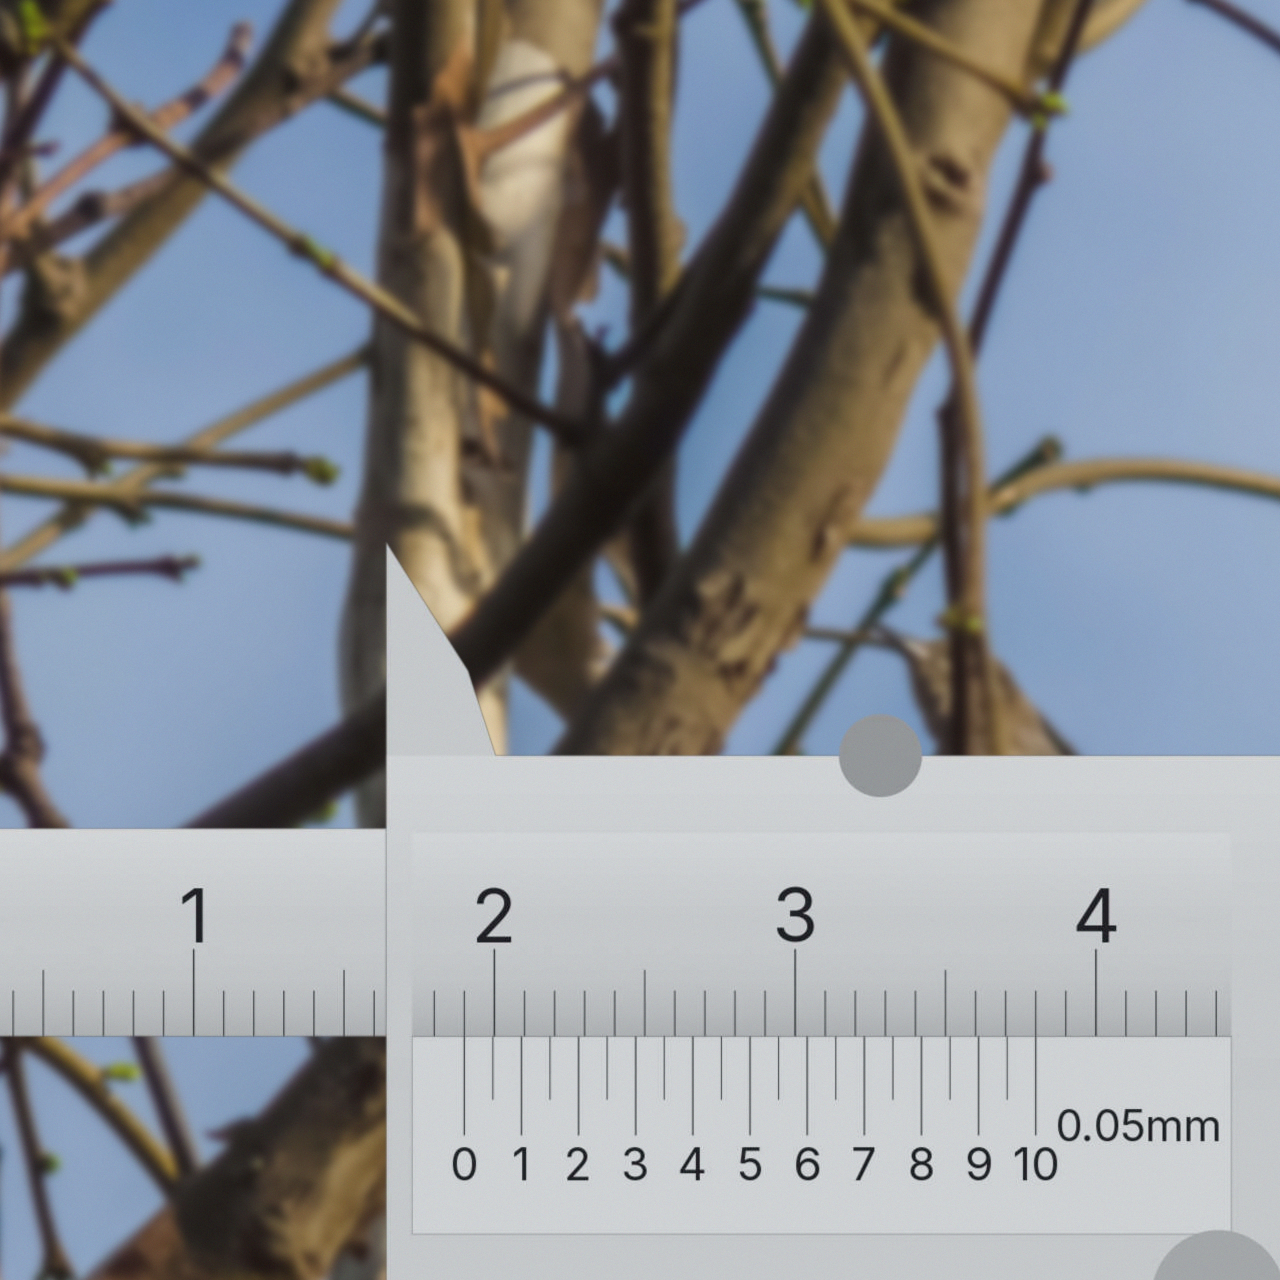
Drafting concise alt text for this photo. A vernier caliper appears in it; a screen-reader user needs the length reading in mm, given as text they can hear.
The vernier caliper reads 19.00 mm
